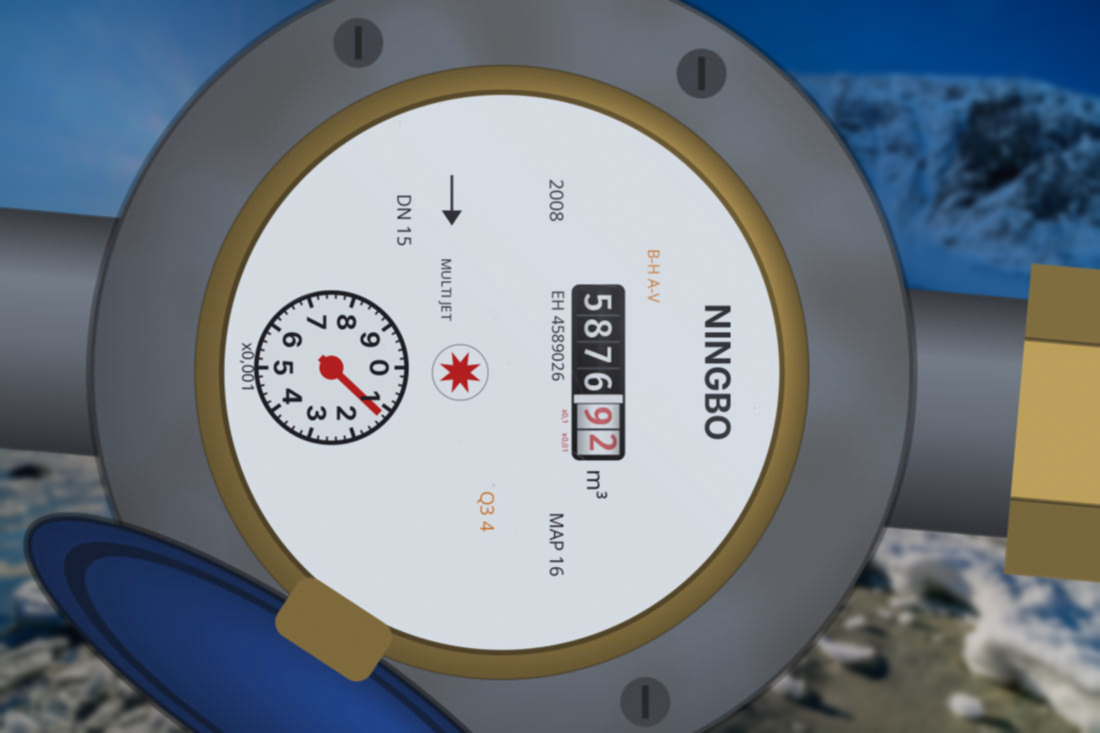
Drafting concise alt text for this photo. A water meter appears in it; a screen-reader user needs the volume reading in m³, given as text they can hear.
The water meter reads 5876.921 m³
